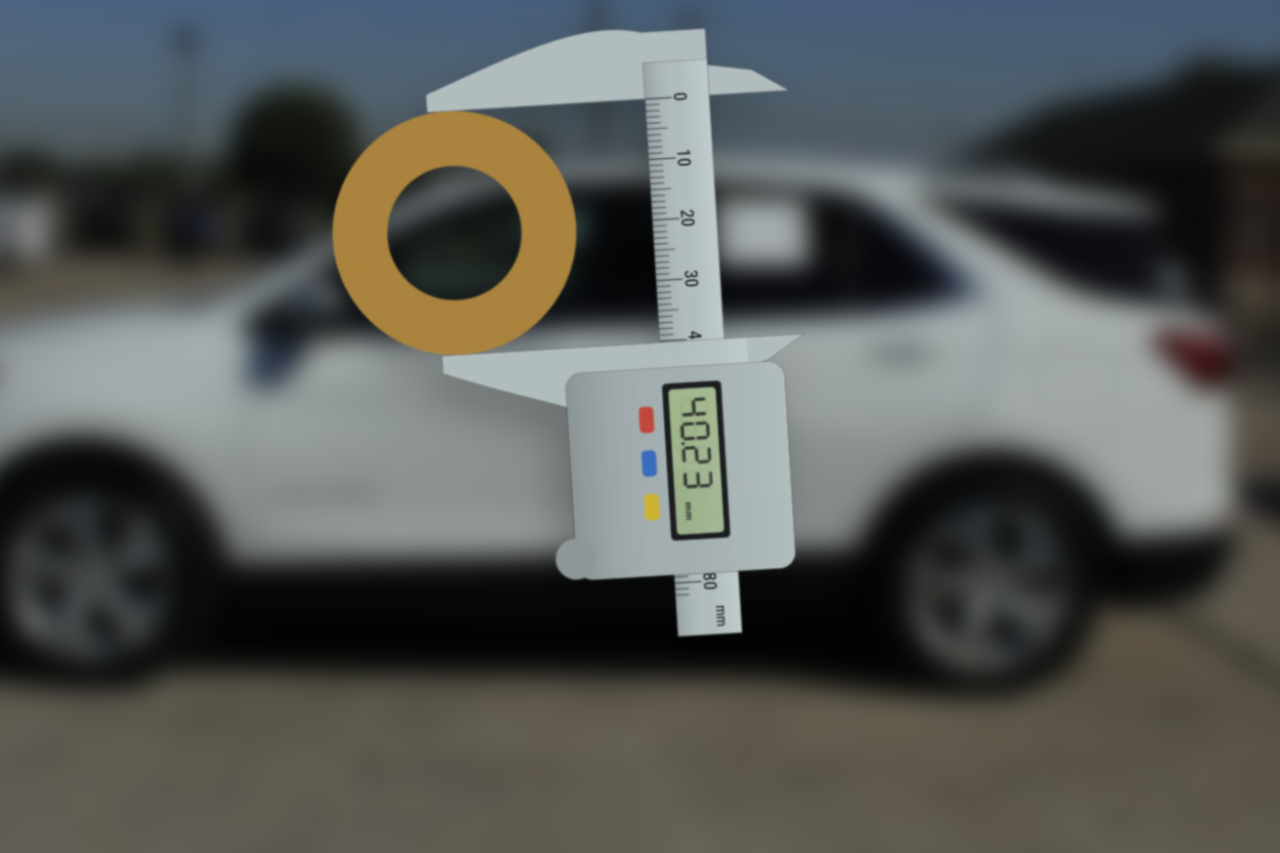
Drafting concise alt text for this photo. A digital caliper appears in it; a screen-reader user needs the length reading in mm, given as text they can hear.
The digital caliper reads 40.23 mm
